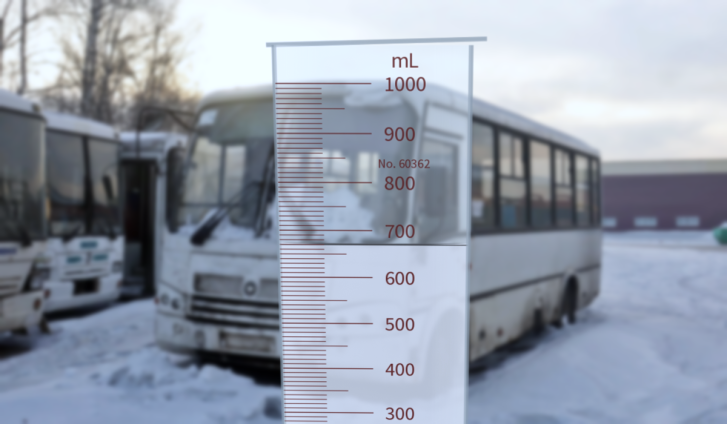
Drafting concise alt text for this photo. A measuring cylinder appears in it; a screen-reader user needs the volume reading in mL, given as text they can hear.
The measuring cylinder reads 670 mL
